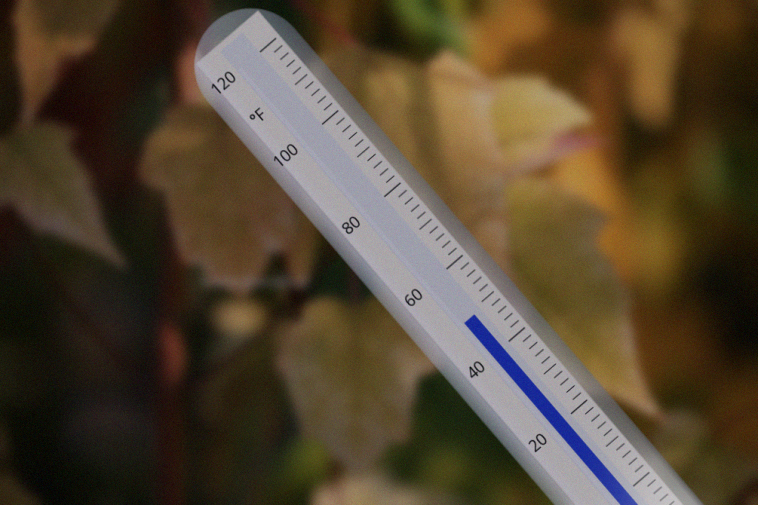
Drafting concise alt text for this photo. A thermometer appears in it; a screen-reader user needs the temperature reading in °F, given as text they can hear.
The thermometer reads 49 °F
